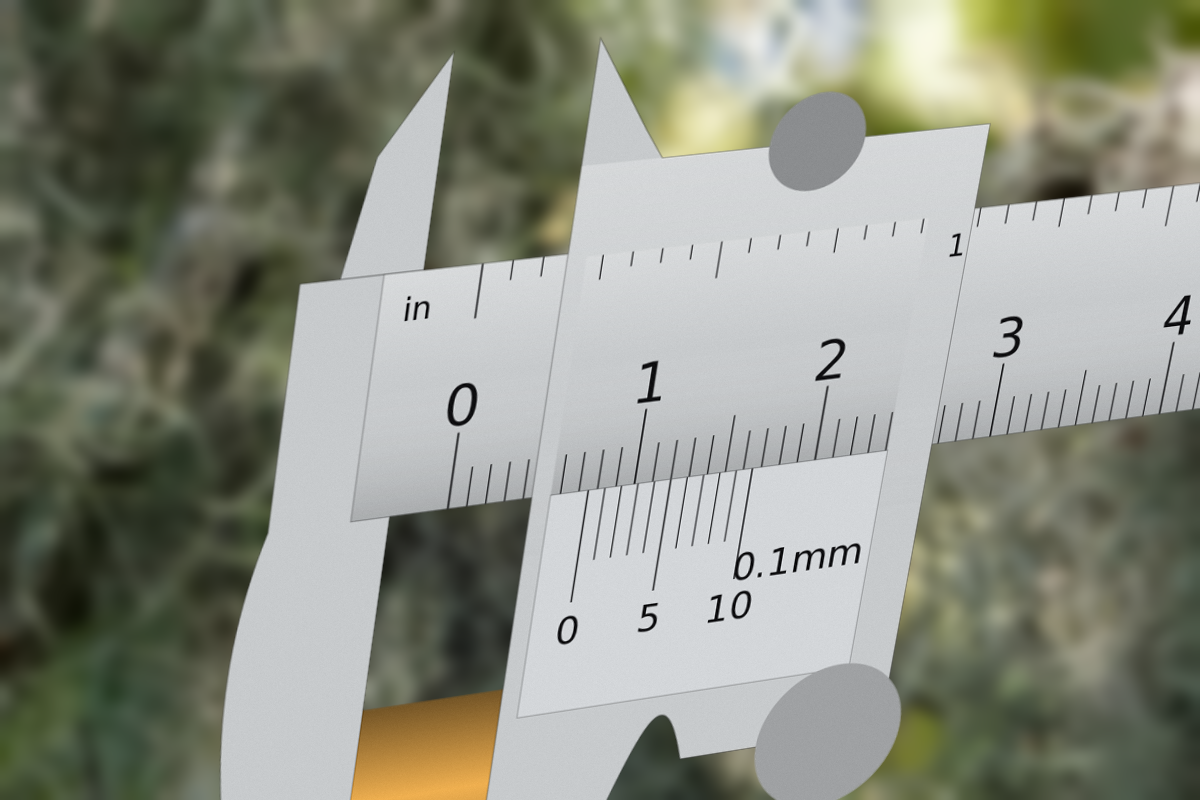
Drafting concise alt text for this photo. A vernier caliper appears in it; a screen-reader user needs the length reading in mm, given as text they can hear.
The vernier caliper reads 7.5 mm
